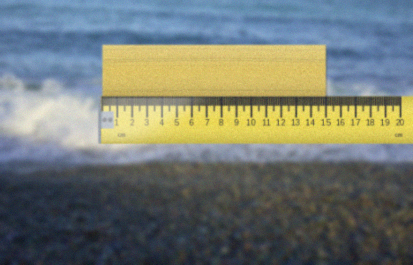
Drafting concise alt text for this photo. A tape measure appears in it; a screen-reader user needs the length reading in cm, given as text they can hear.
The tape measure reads 15 cm
